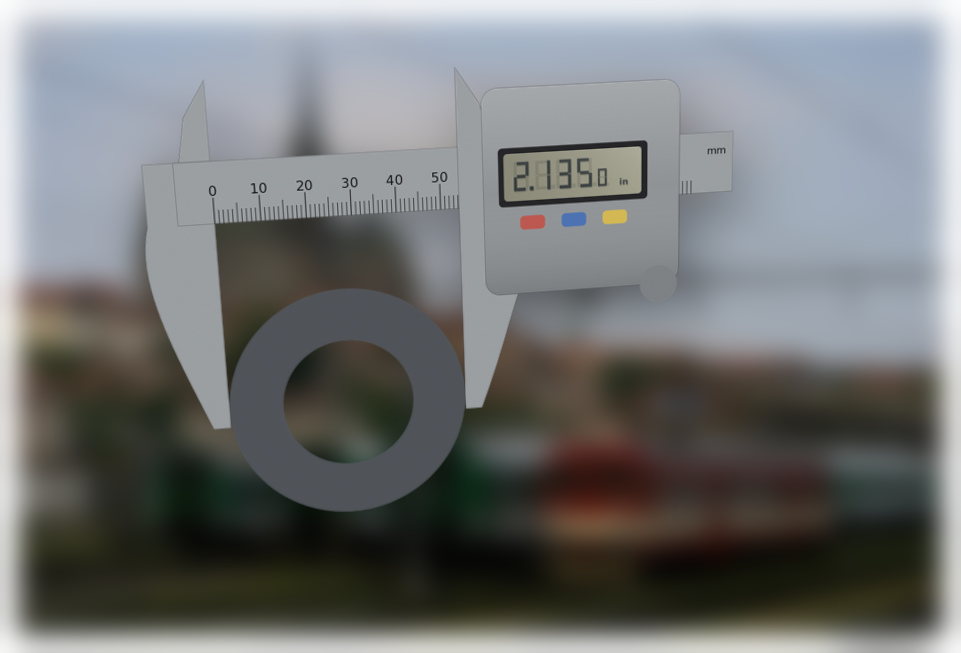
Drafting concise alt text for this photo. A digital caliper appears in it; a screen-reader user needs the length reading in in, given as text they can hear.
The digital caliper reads 2.1350 in
